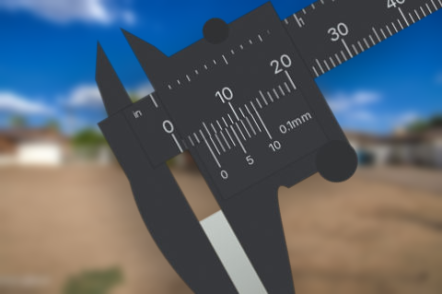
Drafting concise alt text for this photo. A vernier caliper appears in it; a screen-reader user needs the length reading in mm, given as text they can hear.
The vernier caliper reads 4.0 mm
